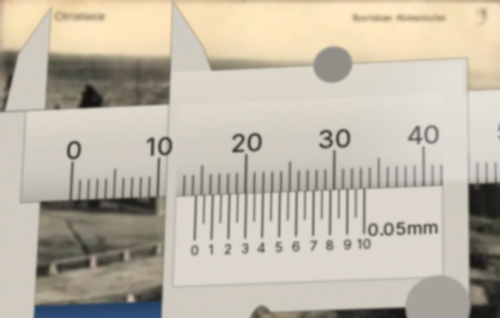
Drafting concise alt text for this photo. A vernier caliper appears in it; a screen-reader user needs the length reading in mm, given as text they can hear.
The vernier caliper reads 14.4 mm
